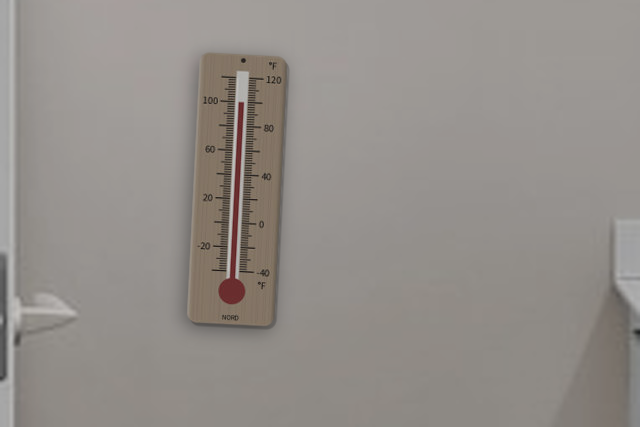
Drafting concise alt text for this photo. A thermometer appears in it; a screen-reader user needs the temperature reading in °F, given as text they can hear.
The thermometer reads 100 °F
